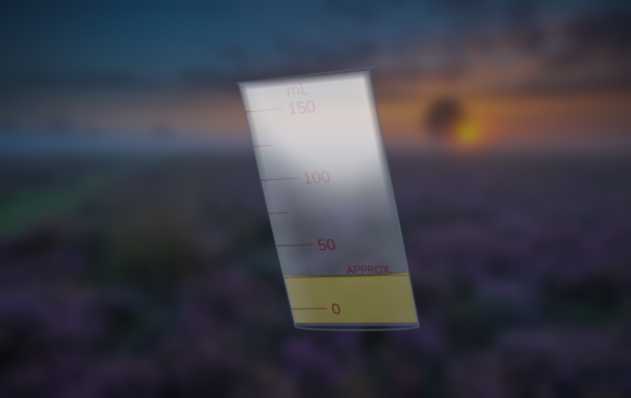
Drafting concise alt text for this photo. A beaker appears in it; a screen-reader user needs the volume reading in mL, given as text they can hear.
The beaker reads 25 mL
